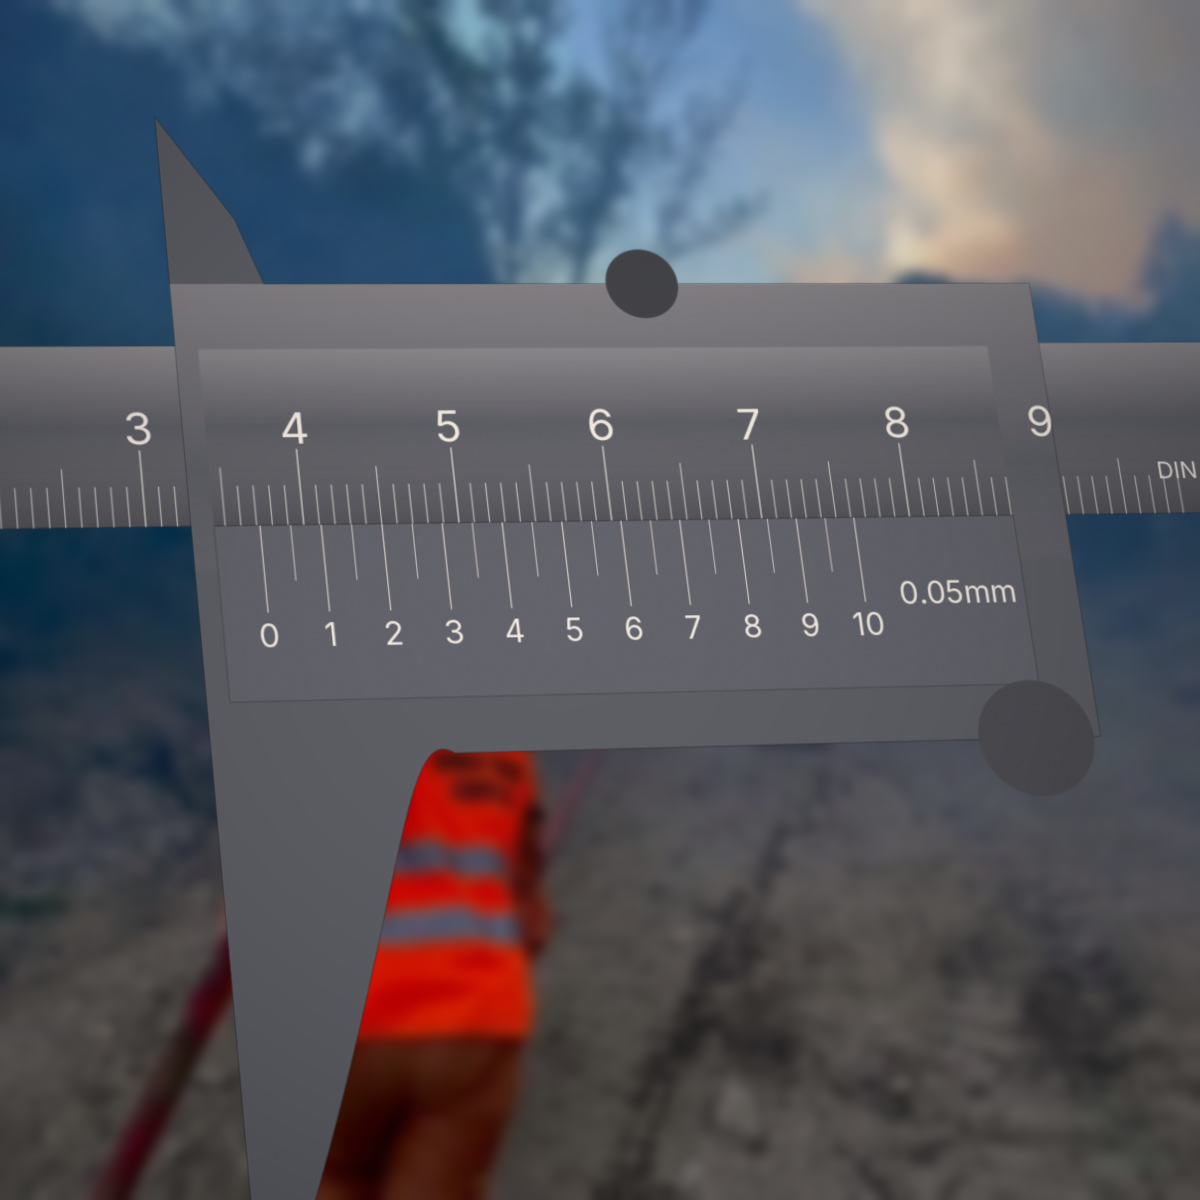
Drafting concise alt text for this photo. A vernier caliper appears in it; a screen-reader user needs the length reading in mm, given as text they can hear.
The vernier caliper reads 37.2 mm
